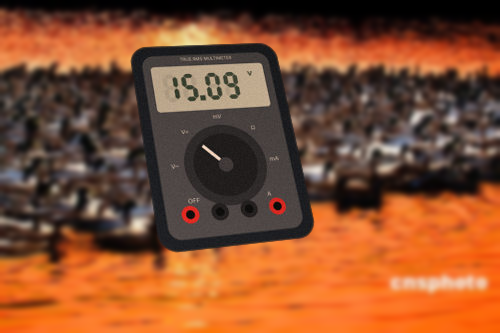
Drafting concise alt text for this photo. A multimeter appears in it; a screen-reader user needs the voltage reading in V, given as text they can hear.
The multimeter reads 15.09 V
